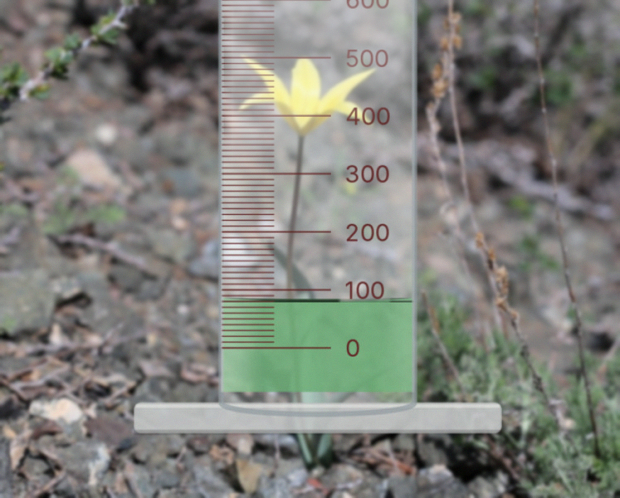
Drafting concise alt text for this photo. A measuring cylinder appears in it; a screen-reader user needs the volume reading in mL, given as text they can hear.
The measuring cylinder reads 80 mL
